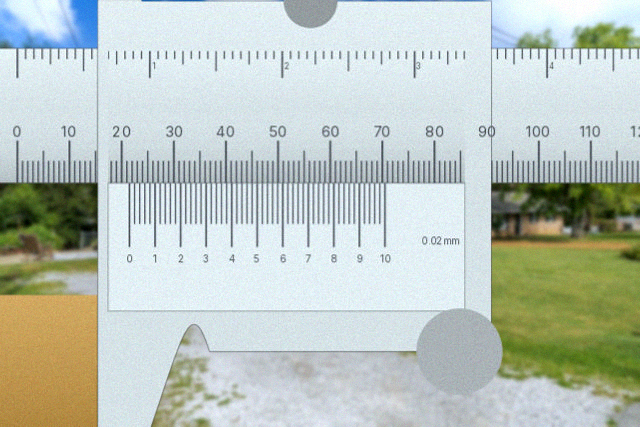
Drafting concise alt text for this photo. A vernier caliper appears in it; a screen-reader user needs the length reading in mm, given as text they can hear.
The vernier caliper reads 21.5 mm
